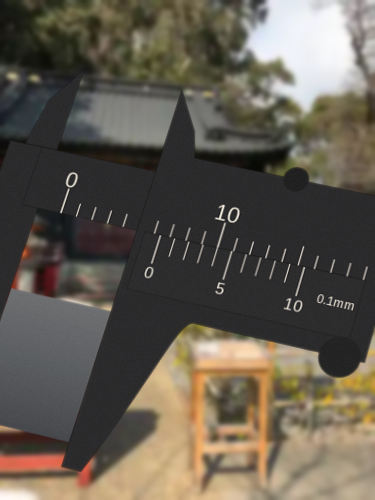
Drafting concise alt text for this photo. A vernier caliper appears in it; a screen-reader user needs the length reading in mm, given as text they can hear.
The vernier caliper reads 6.4 mm
